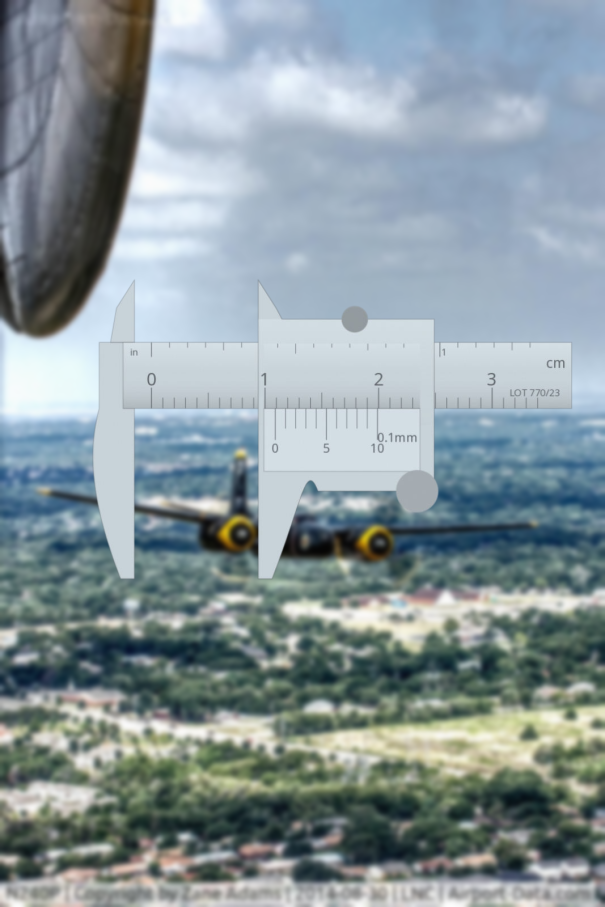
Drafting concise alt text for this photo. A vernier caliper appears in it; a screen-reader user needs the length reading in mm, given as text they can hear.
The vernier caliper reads 10.9 mm
